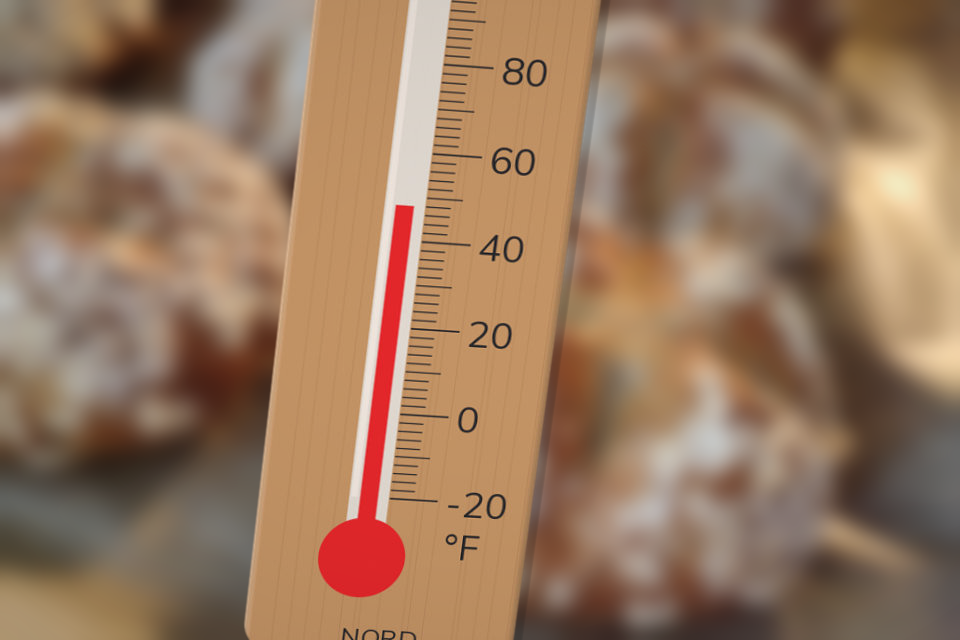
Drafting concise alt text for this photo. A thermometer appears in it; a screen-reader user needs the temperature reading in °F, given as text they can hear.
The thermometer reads 48 °F
